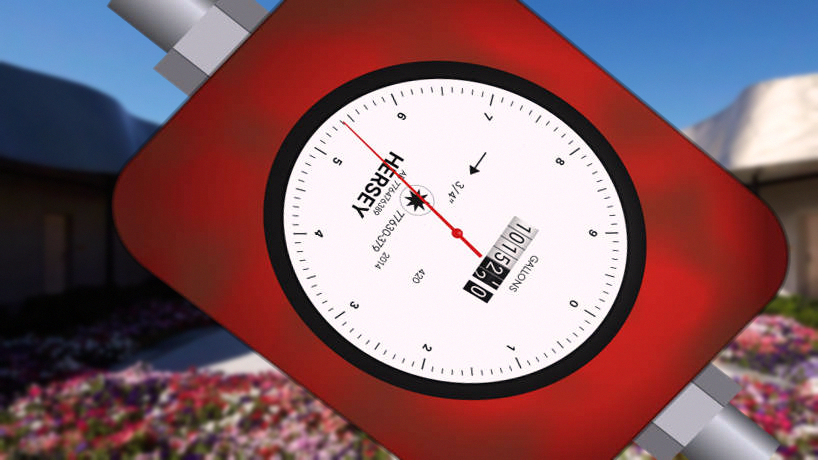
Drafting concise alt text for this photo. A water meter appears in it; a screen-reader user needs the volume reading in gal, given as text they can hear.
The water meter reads 1015215.4 gal
